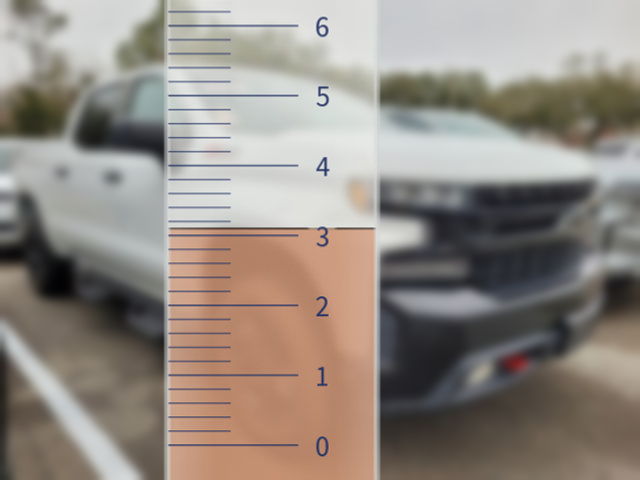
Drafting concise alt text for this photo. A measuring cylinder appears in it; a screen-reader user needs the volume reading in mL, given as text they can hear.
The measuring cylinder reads 3.1 mL
